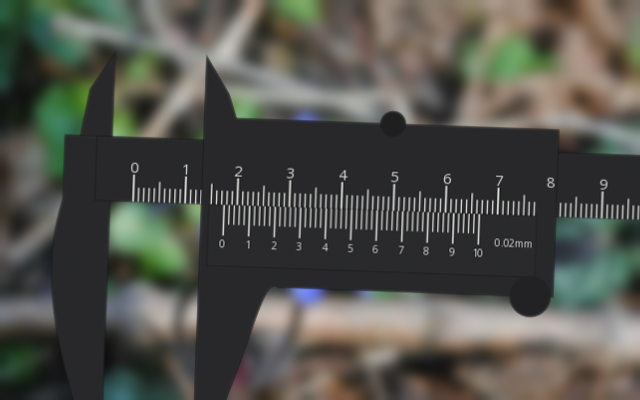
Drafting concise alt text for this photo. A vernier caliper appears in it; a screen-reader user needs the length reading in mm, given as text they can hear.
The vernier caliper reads 17.5 mm
